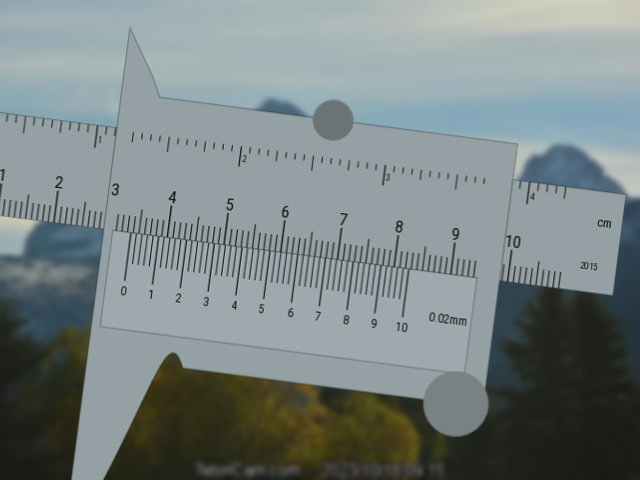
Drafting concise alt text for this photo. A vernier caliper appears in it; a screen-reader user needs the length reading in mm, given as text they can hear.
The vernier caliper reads 33.6 mm
